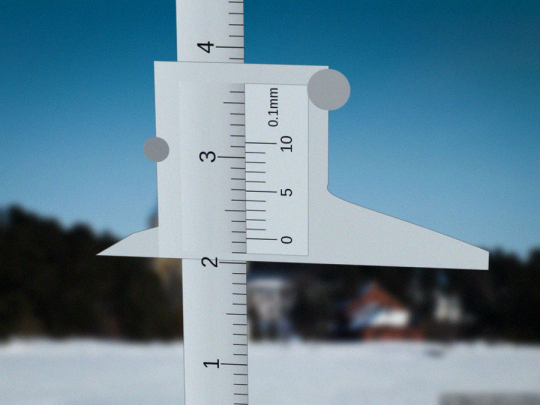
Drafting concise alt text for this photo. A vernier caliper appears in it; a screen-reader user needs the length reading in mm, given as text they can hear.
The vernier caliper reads 22.4 mm
